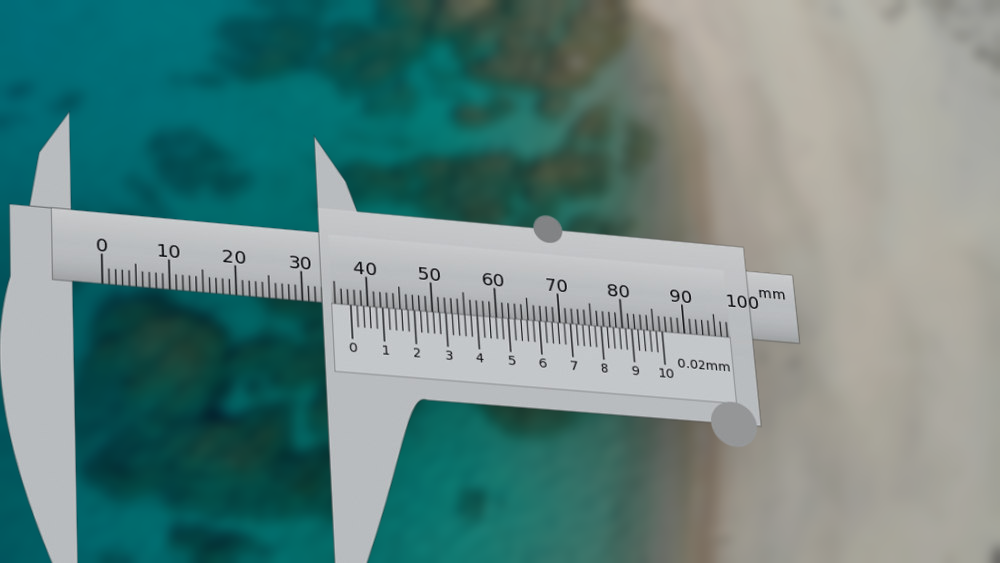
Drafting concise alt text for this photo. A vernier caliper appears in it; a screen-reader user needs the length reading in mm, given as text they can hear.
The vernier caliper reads 37.4 mm
